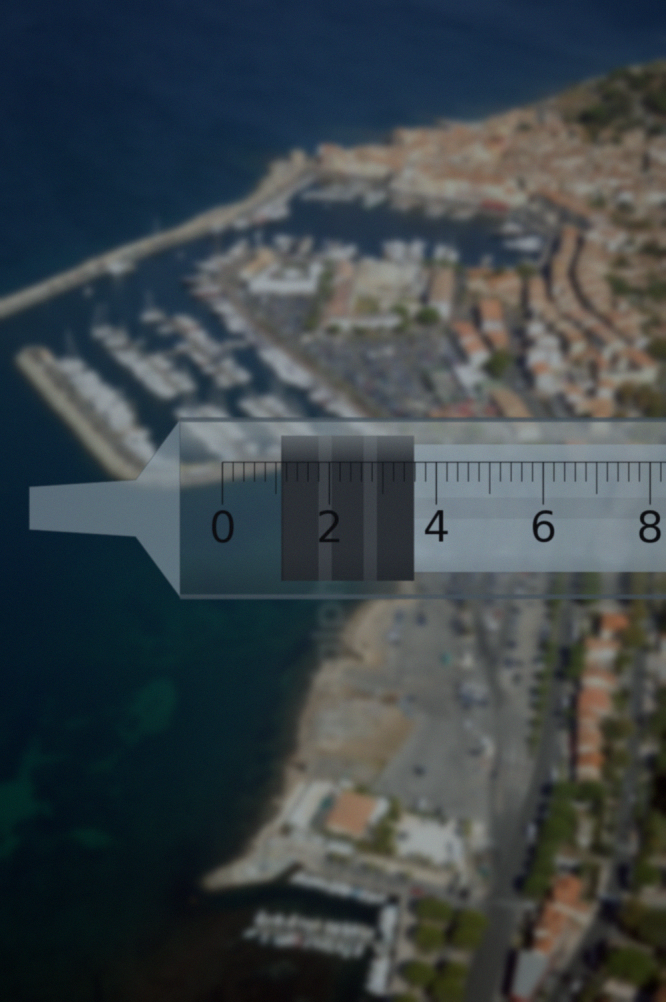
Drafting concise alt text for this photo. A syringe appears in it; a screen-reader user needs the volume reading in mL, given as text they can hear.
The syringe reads 1.1 mL
